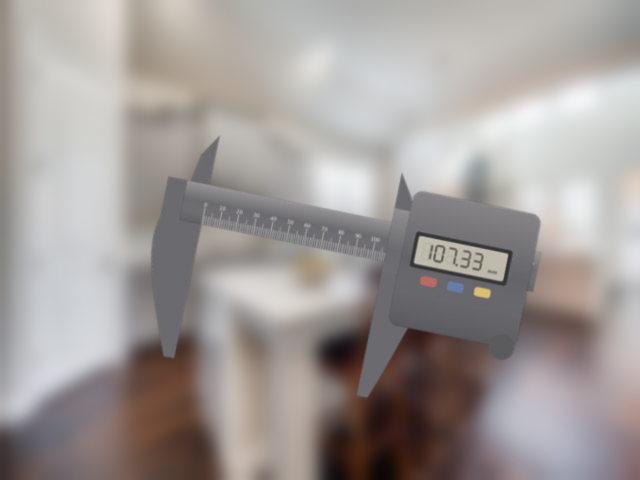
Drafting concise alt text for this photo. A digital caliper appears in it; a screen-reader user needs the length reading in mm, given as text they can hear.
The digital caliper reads 107.33 mm
